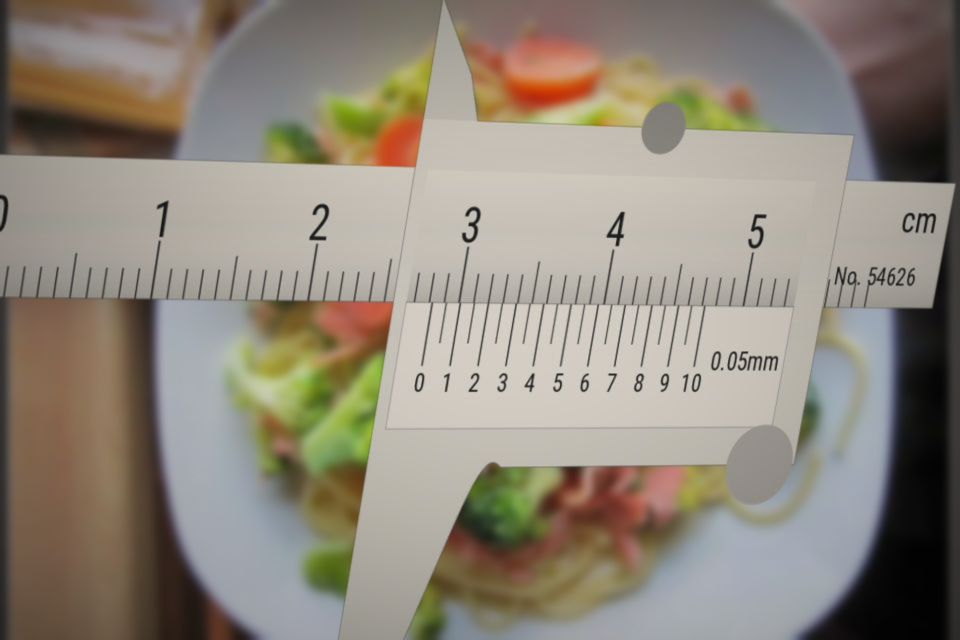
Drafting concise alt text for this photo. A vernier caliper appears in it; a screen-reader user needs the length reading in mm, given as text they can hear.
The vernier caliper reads 28.2 mm
